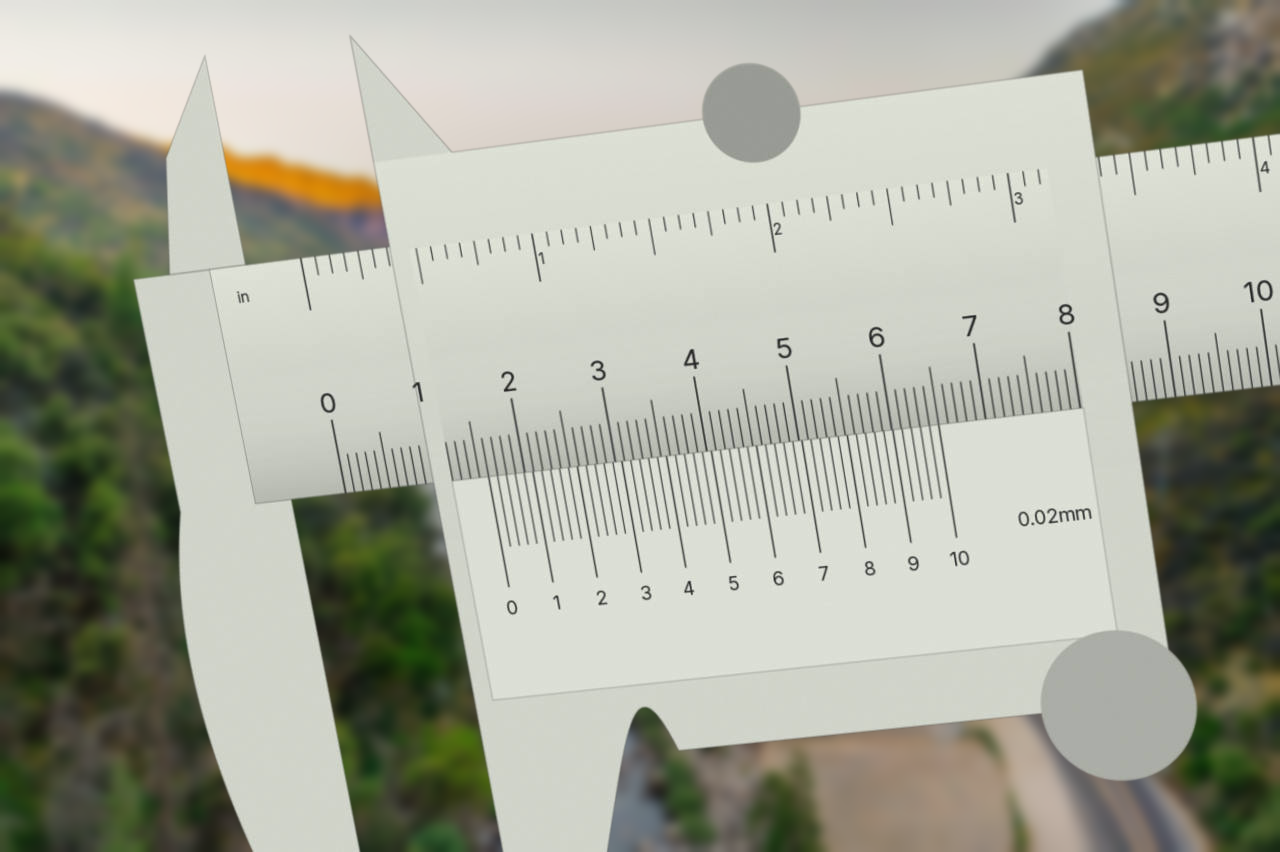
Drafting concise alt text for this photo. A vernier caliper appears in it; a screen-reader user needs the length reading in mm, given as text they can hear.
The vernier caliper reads 16.0 mm
